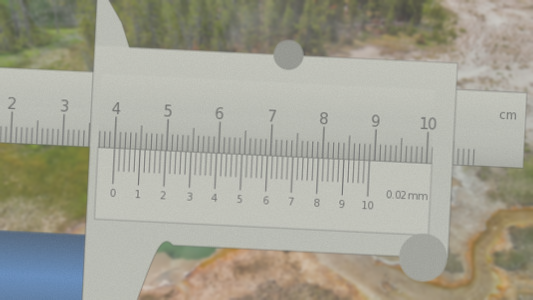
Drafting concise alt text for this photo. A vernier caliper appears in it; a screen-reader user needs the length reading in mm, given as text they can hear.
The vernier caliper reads 40.0 mm
